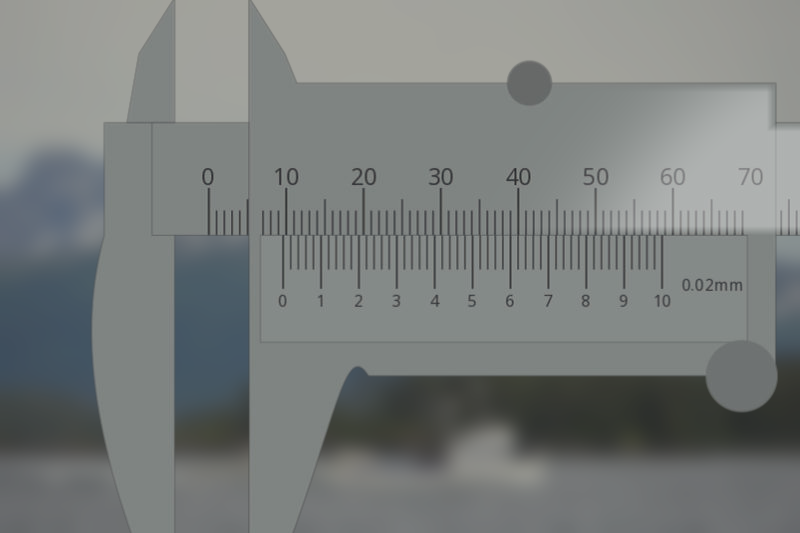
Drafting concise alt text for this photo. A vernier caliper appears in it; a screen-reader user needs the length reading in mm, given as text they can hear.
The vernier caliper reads 9.6 mm
